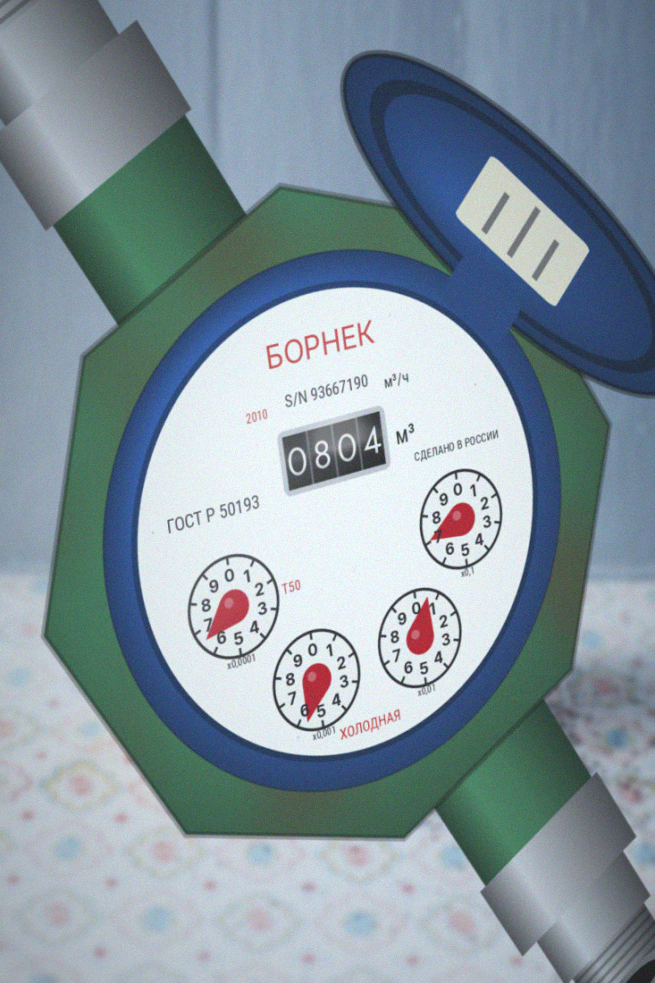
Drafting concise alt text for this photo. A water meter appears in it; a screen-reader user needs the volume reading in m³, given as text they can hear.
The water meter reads 804.7056 m³
